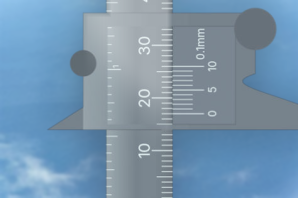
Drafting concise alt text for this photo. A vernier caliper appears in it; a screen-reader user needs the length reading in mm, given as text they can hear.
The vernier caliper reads 17.0 mm
